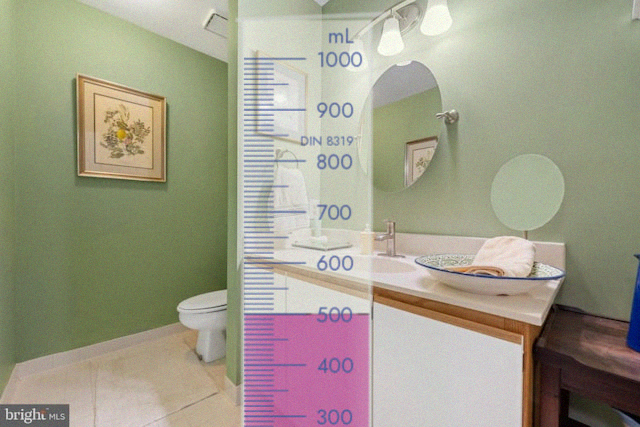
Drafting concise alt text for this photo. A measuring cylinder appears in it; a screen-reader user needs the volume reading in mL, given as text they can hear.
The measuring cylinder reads 500 mL
